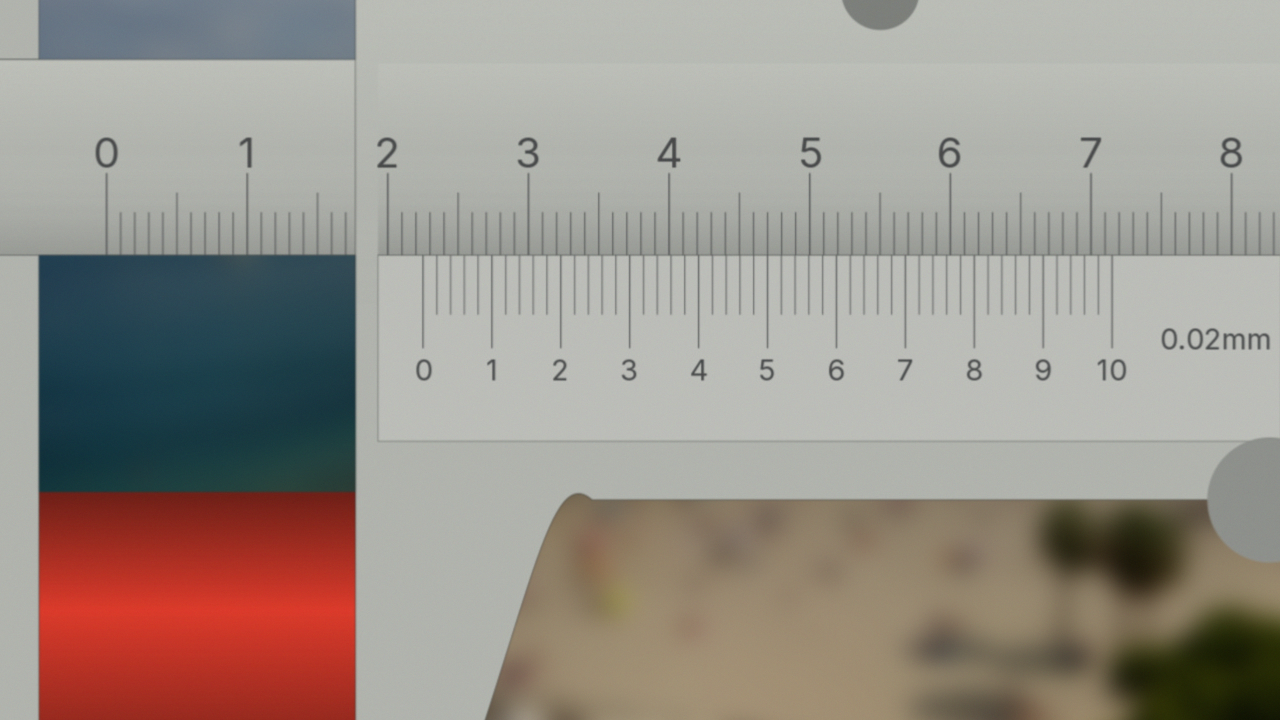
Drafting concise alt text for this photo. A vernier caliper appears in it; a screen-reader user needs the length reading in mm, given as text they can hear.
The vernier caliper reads 22.5 mm
